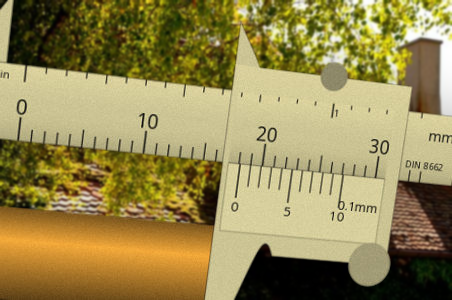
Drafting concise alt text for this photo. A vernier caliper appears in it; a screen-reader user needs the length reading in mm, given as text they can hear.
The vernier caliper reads 18.1 mm
